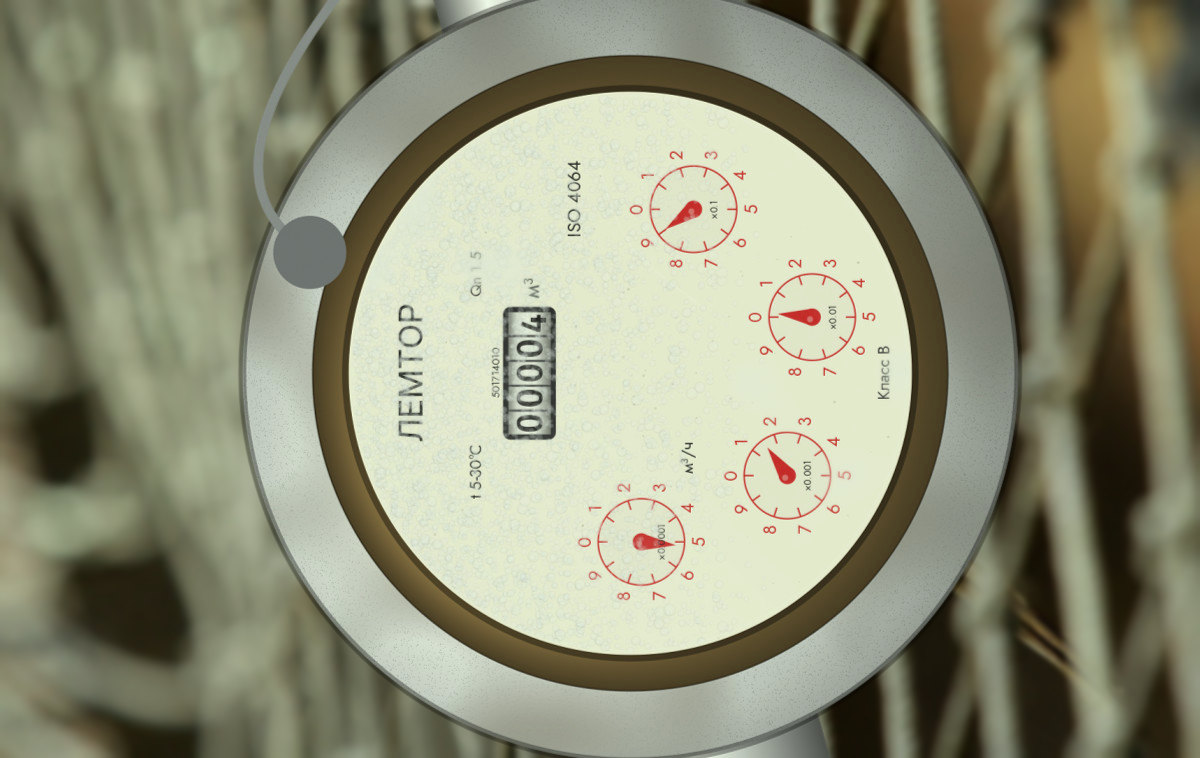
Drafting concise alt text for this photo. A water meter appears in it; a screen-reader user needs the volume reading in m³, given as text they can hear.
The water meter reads 3.9015 m³
